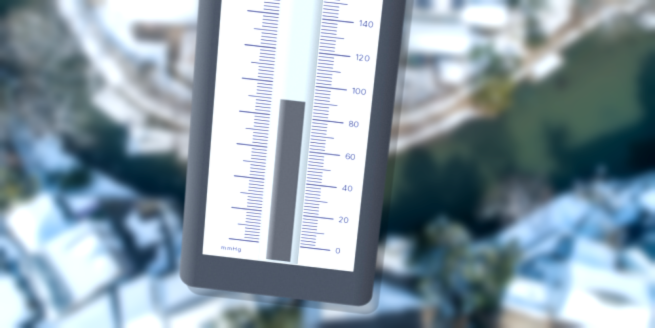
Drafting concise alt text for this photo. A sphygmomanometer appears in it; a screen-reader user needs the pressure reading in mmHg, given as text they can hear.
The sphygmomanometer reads 90 mmHg
